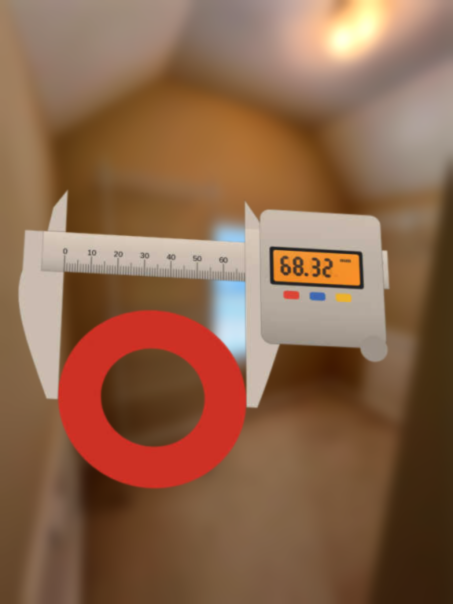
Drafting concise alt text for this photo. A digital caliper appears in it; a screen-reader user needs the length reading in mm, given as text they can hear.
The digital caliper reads 68.32 mm
